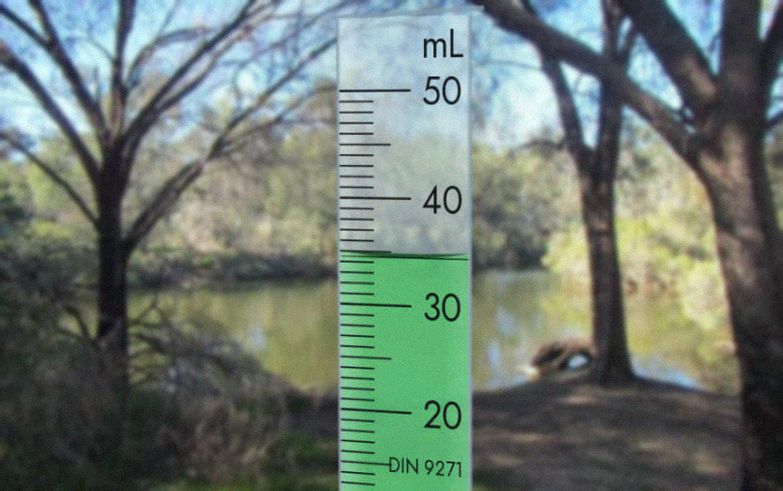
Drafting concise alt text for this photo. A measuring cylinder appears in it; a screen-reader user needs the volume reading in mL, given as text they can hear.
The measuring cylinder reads 34.5 mL
